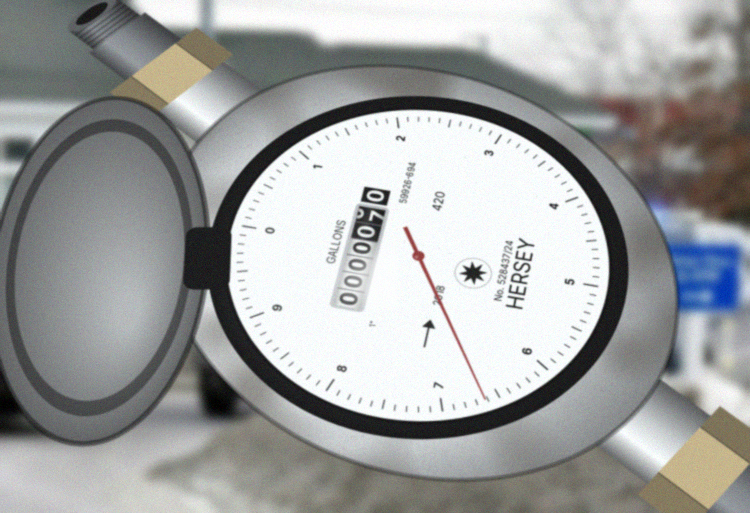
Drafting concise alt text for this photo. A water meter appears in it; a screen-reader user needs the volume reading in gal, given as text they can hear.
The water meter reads 66.6 gal
